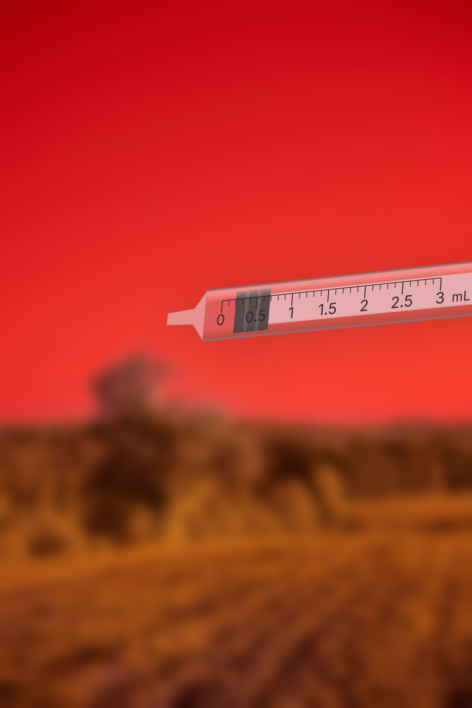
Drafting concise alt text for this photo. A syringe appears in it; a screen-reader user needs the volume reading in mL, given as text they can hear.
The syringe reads 0.2 mL
